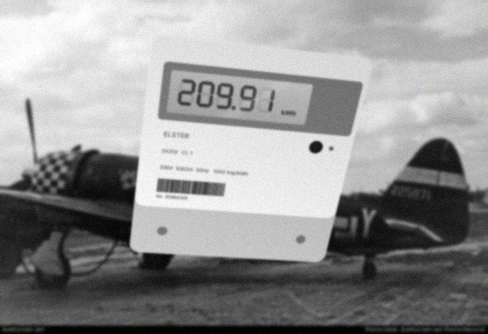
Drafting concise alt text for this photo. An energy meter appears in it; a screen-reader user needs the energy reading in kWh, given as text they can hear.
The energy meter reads 209.91 kWh
